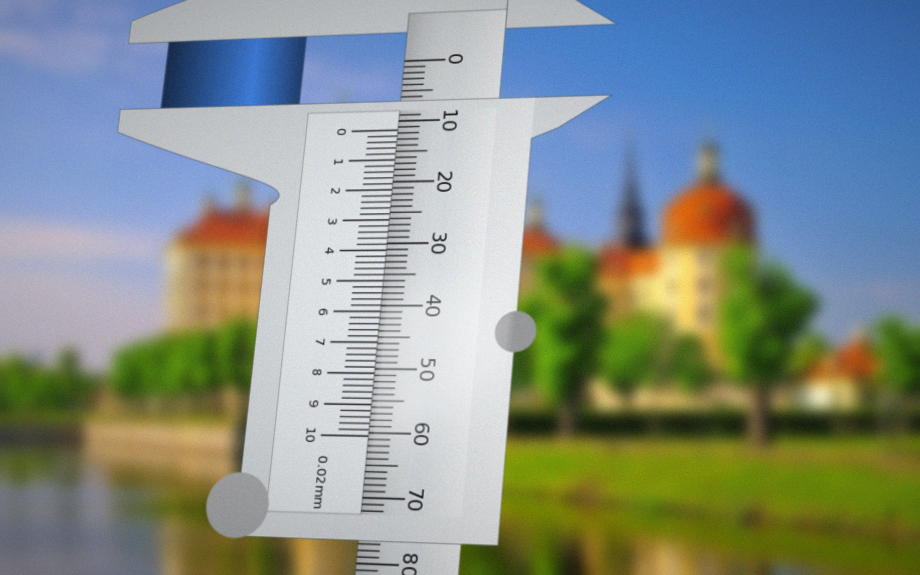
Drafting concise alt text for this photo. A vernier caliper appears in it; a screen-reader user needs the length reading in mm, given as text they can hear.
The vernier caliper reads 11.5 mm
